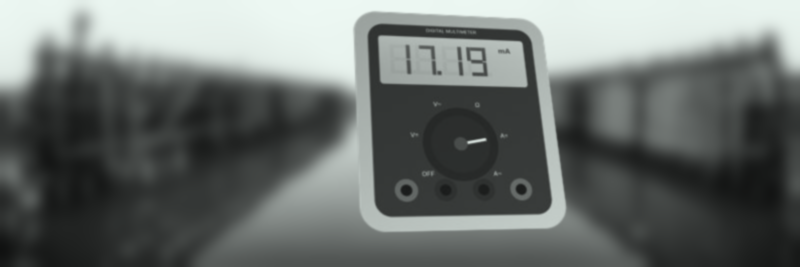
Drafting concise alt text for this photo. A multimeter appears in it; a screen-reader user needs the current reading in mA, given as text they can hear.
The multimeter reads 17.19 mA
